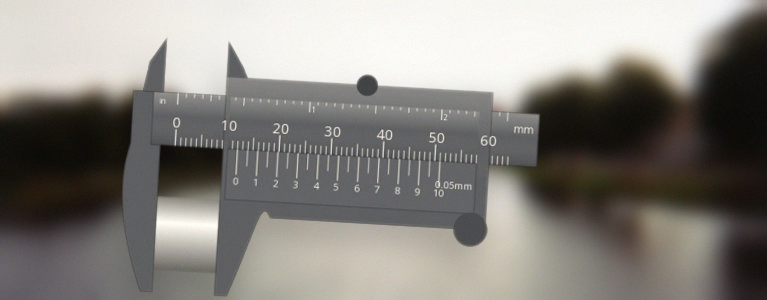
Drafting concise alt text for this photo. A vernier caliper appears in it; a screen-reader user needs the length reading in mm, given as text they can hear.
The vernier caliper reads 12.0 mm
